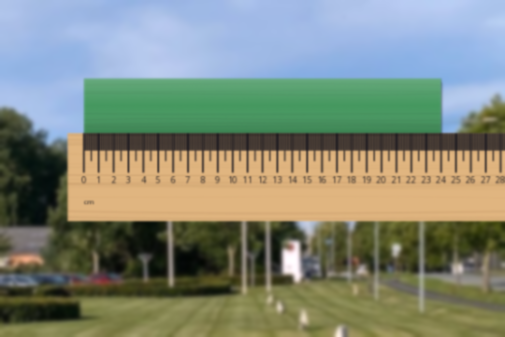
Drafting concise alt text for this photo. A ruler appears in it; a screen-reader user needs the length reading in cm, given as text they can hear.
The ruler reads 24 cm
